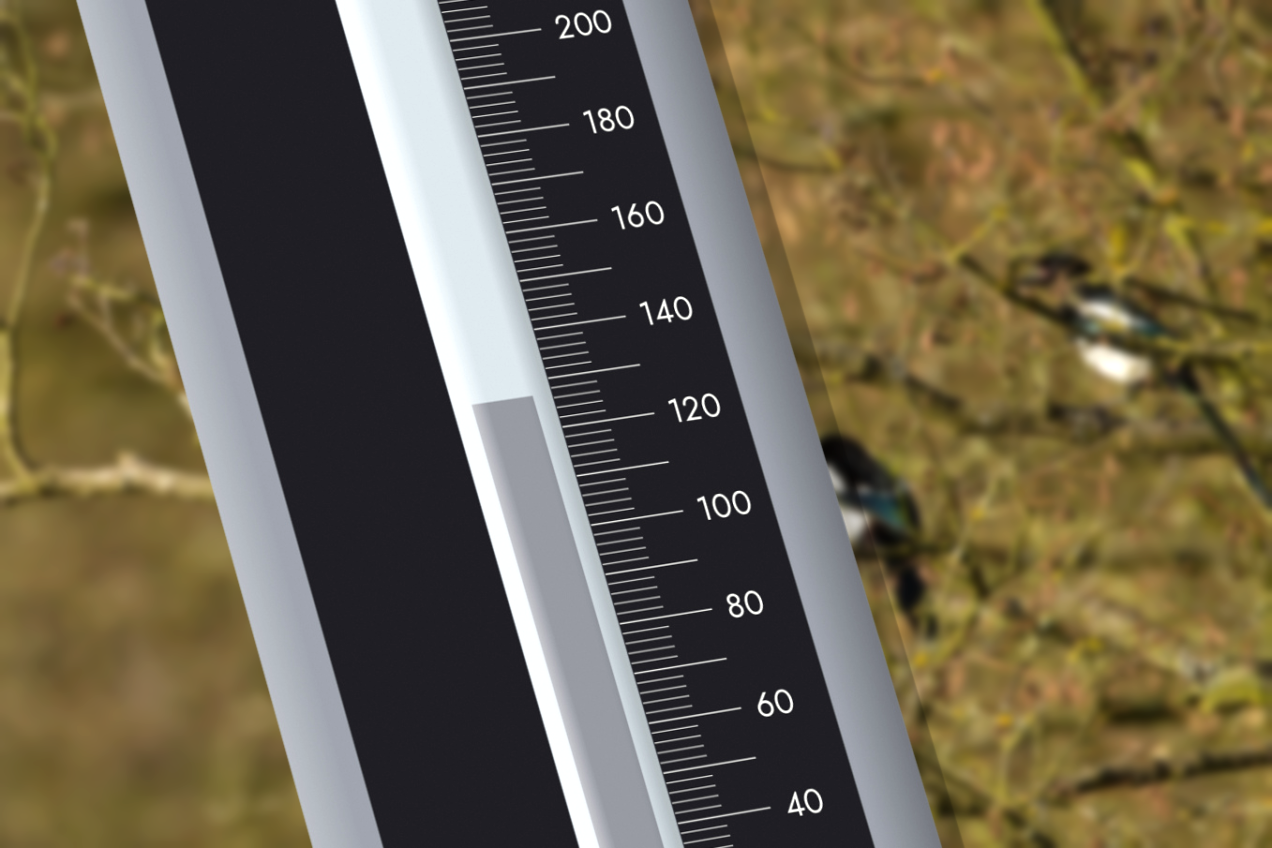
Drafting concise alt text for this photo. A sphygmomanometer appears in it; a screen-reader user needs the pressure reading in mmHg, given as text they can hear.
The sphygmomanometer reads 127 mmHg
